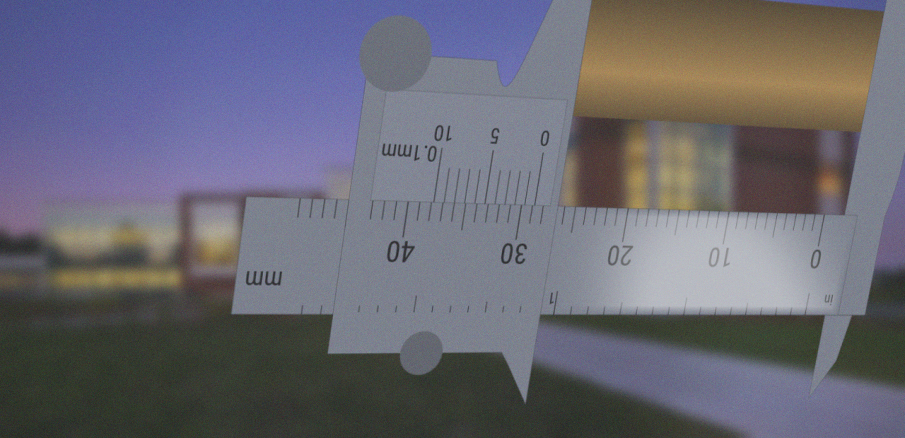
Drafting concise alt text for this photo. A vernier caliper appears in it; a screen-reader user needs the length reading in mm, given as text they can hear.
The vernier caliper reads 28.8 mm
